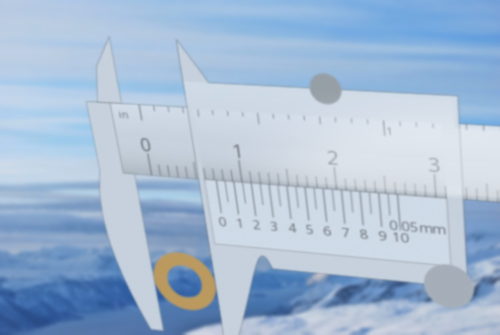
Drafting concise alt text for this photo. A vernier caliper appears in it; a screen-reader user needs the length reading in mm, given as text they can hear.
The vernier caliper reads 7.2 mm
